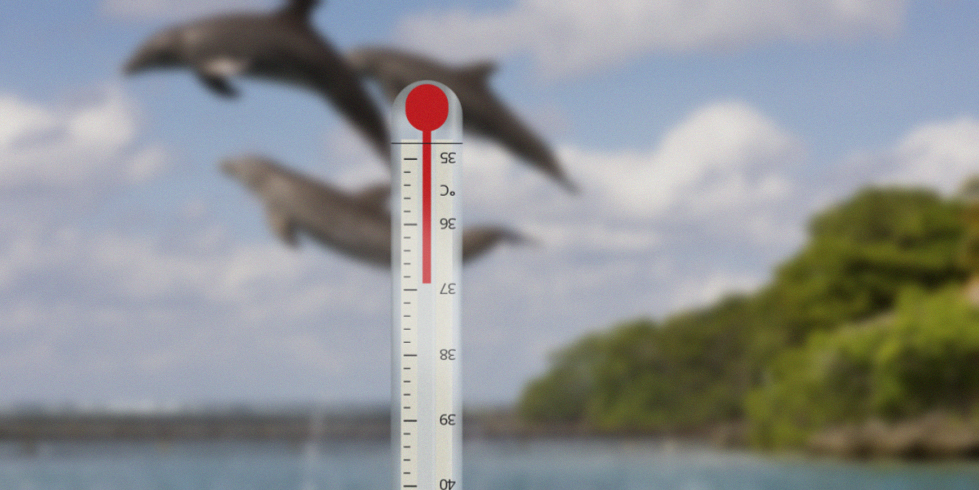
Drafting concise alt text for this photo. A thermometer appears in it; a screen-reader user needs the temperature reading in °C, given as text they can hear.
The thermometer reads 36.9 °C
